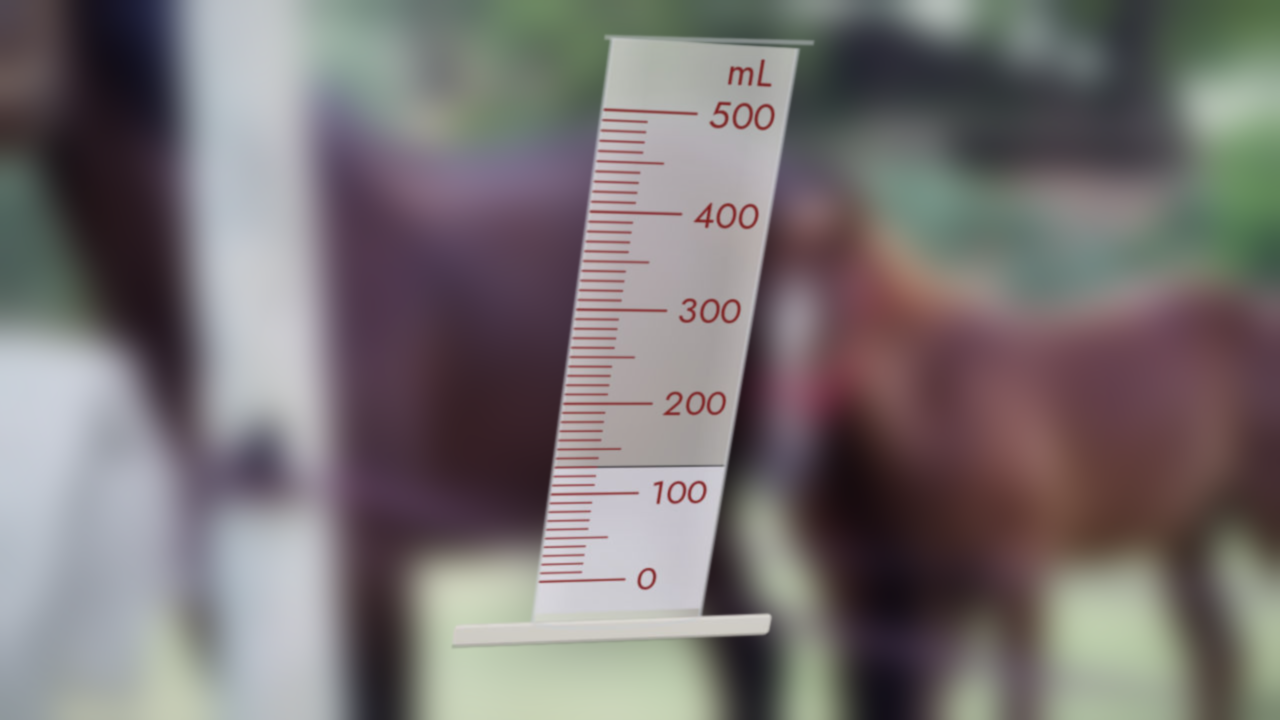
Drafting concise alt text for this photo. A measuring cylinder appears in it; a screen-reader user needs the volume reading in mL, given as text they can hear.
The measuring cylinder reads 130 mL
